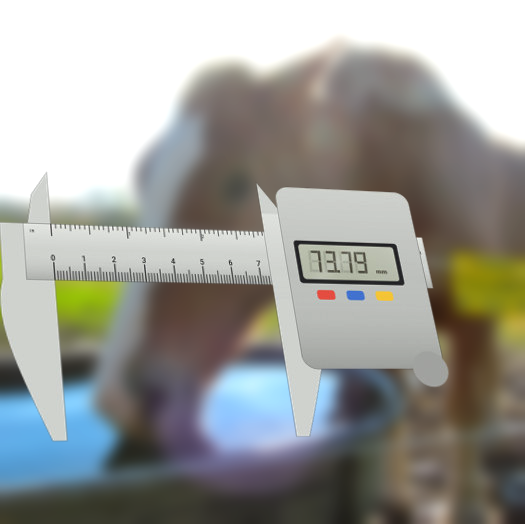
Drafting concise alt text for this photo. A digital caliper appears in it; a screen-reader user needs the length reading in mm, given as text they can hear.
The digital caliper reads 73.79 mm
